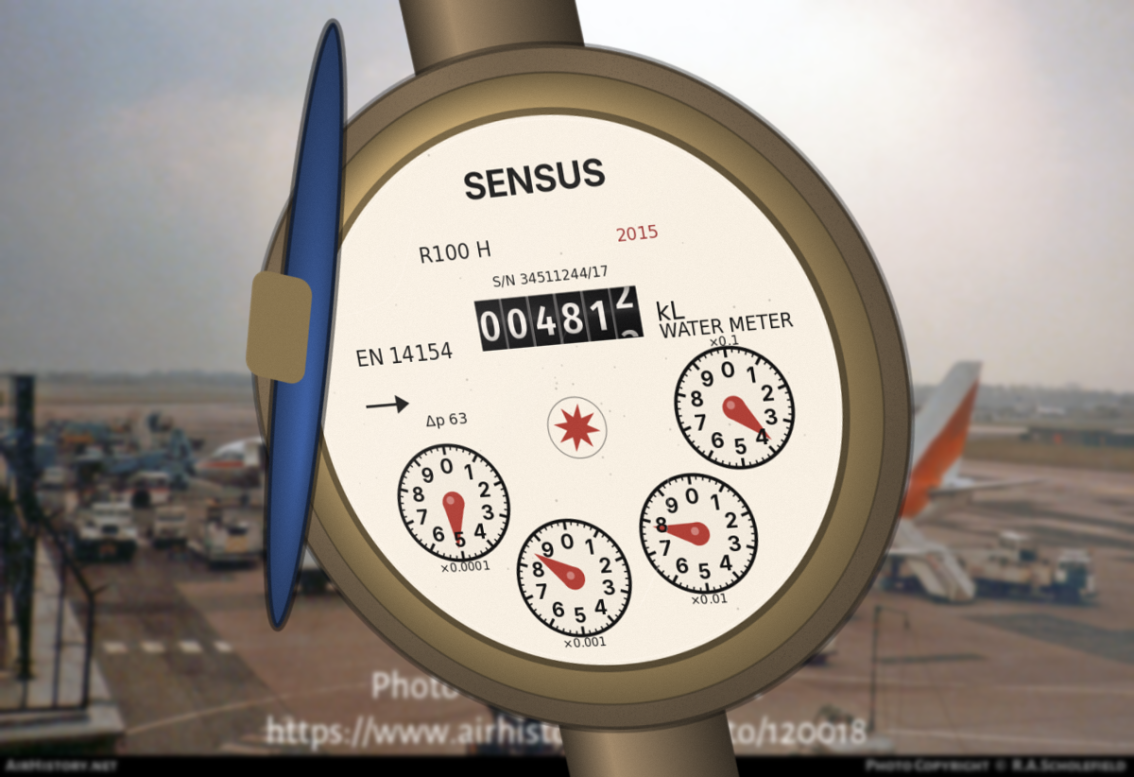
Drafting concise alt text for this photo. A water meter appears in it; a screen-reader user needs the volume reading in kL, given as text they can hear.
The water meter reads 4812.3785 kL
